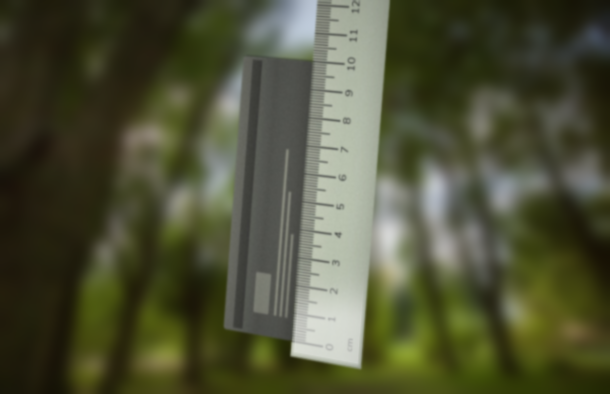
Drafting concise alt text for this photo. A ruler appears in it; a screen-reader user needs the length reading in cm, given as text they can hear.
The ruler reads 10 cm
